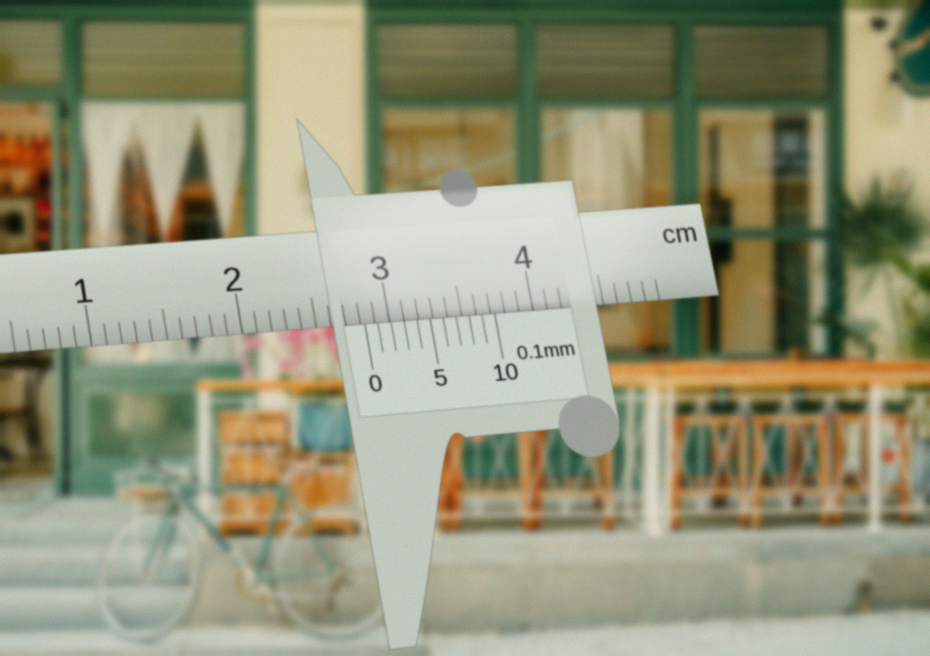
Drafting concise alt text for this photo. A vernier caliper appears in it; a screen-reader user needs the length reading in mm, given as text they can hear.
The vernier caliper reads 28.3 mm
